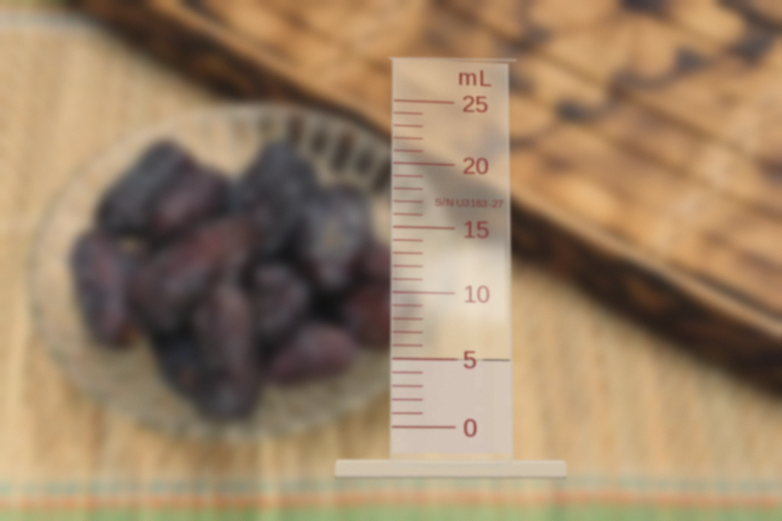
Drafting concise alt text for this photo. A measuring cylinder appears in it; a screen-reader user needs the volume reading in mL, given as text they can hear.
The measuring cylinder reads 5 mL
